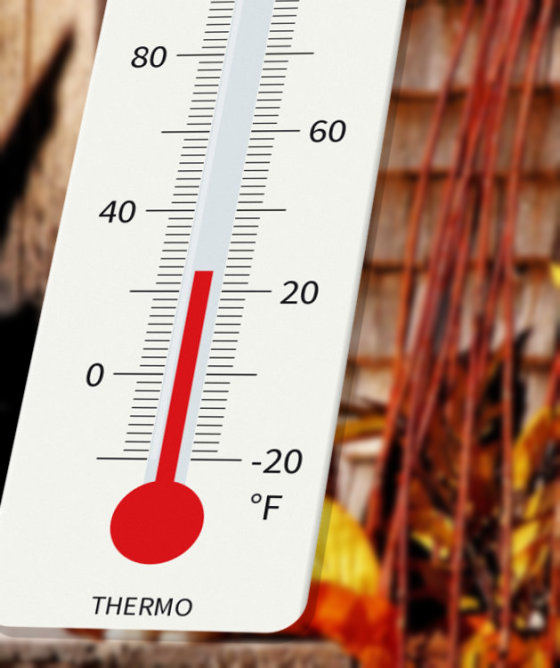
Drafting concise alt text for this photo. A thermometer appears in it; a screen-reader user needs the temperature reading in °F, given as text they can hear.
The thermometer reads 25 °F
